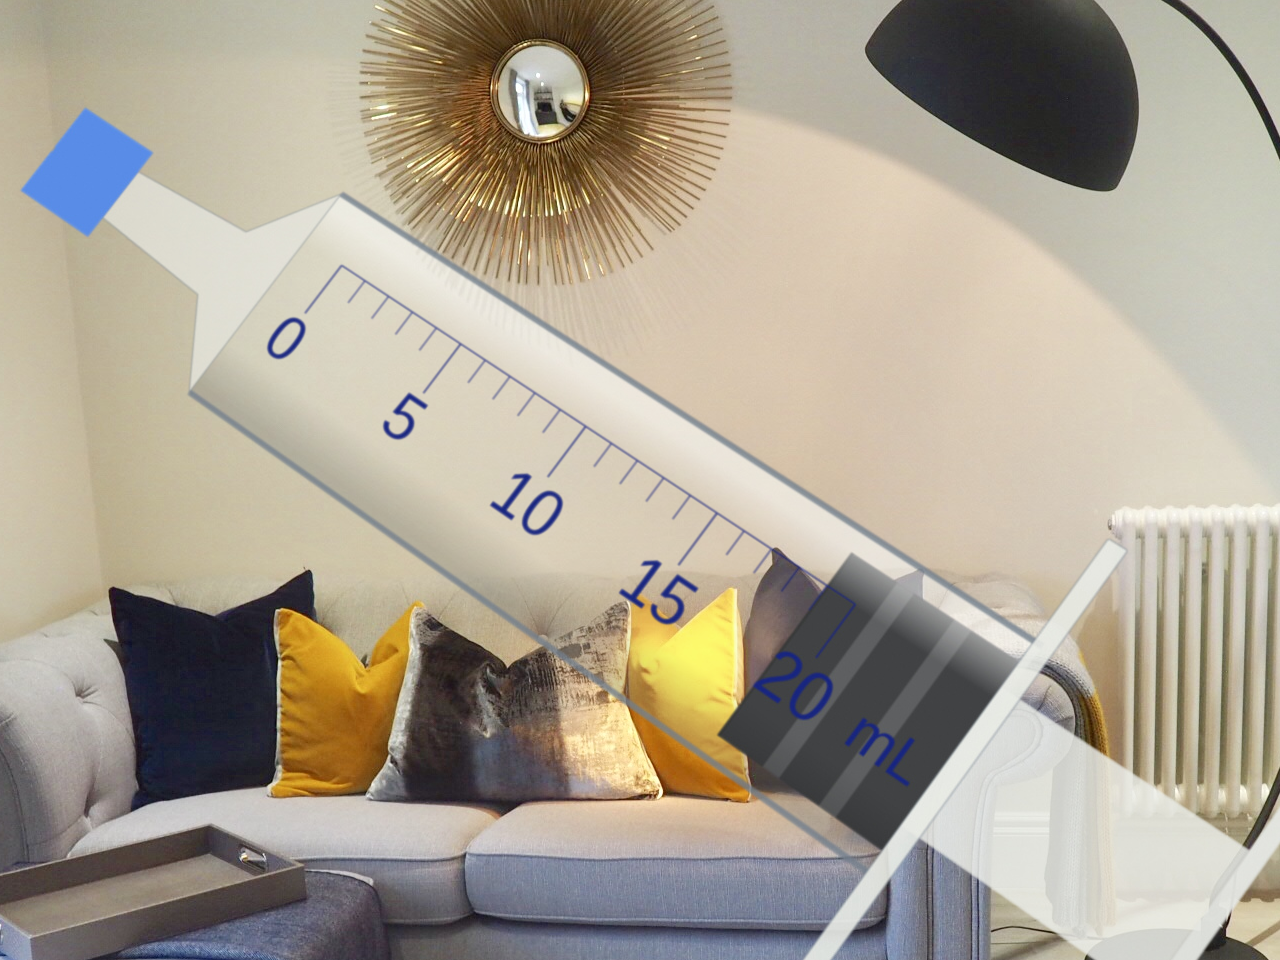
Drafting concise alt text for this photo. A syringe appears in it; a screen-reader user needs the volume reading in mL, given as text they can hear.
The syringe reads 19 mL
